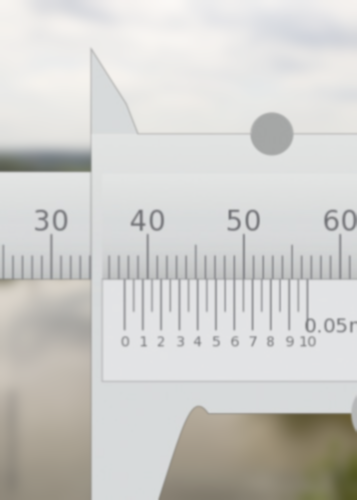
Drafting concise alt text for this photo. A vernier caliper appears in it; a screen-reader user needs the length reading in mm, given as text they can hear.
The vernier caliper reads 37.6 mm
